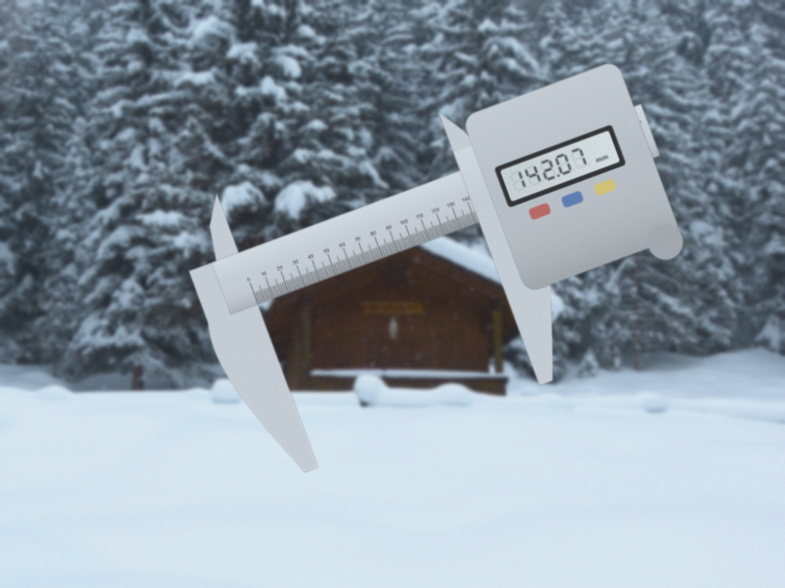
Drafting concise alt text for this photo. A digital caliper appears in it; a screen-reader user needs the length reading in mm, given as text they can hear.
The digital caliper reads 142.07 mm
